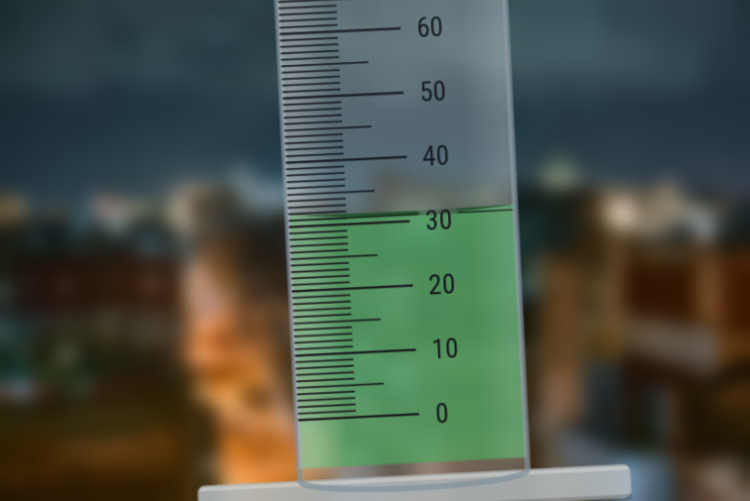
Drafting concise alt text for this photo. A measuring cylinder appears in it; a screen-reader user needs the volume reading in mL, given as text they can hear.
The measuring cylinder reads 31 mL
